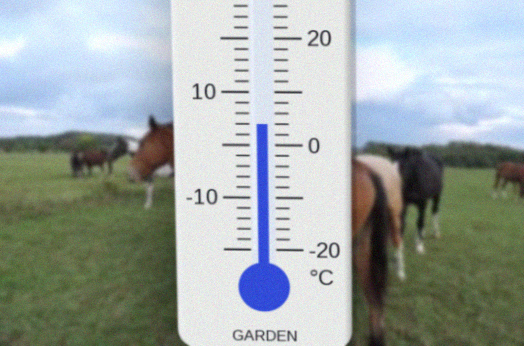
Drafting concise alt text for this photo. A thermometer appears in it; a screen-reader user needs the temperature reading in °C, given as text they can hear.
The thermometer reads 4 °C
